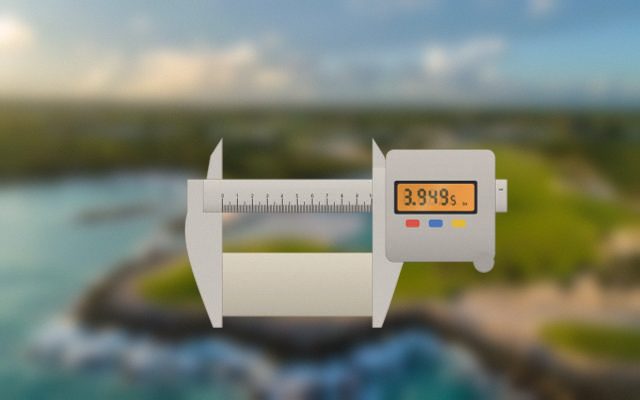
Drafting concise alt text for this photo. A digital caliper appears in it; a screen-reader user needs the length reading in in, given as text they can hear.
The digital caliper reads 3.9495 in
